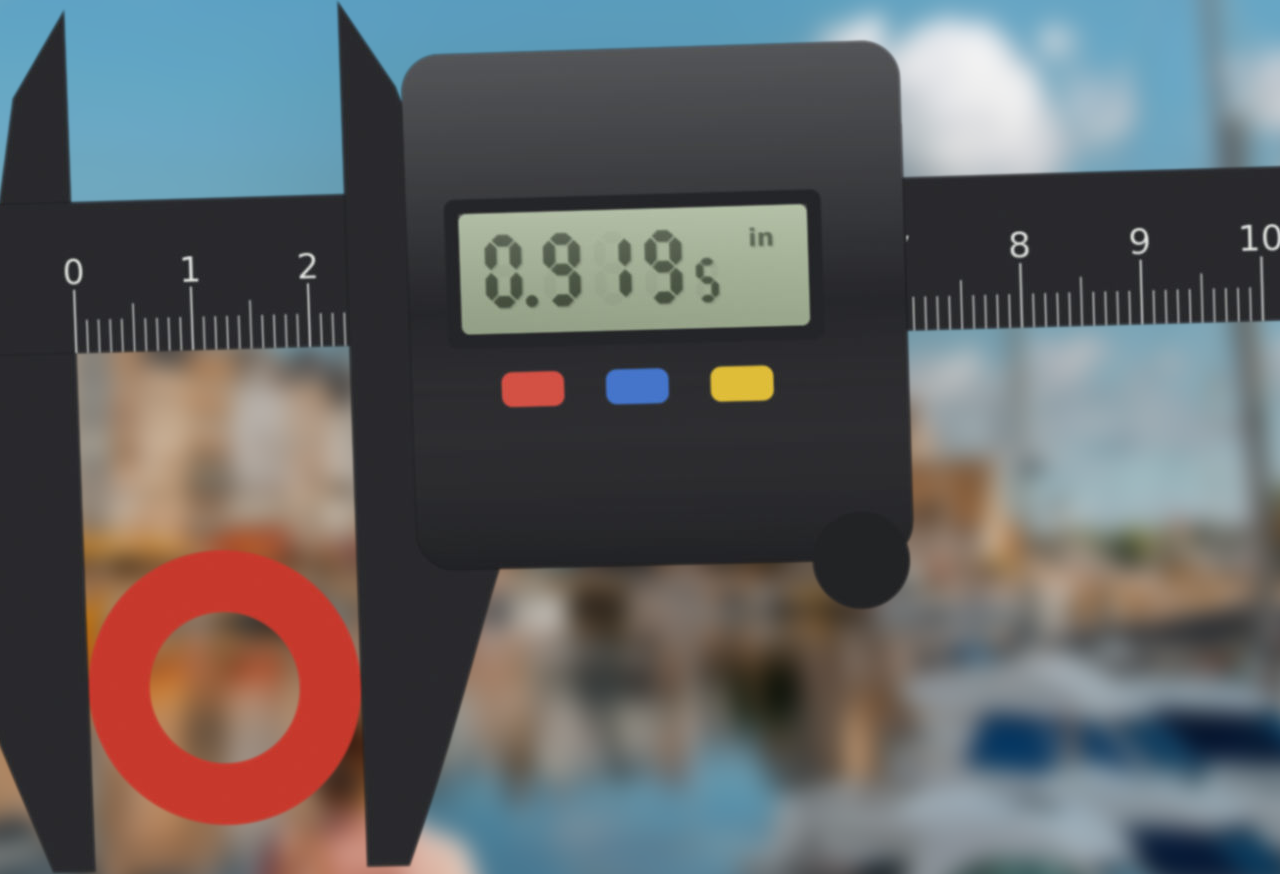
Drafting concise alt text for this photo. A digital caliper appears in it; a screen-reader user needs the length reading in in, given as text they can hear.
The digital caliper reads 0.9195 in
